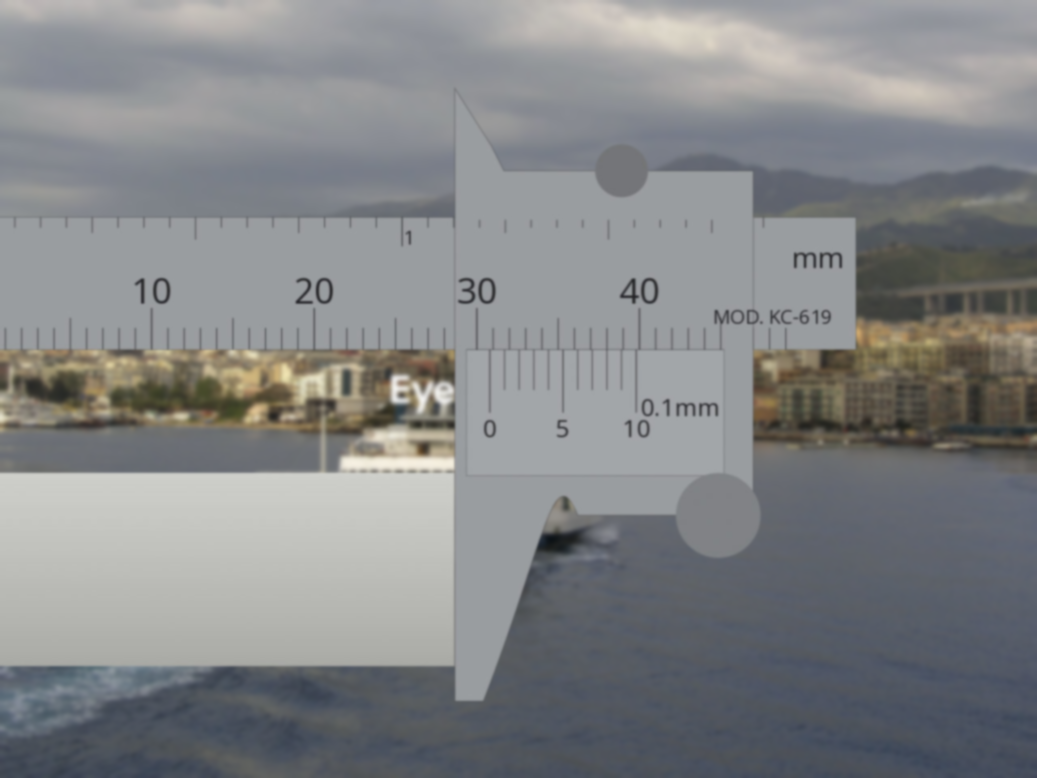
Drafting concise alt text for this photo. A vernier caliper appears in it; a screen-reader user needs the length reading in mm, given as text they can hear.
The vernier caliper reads 30.8 mm
